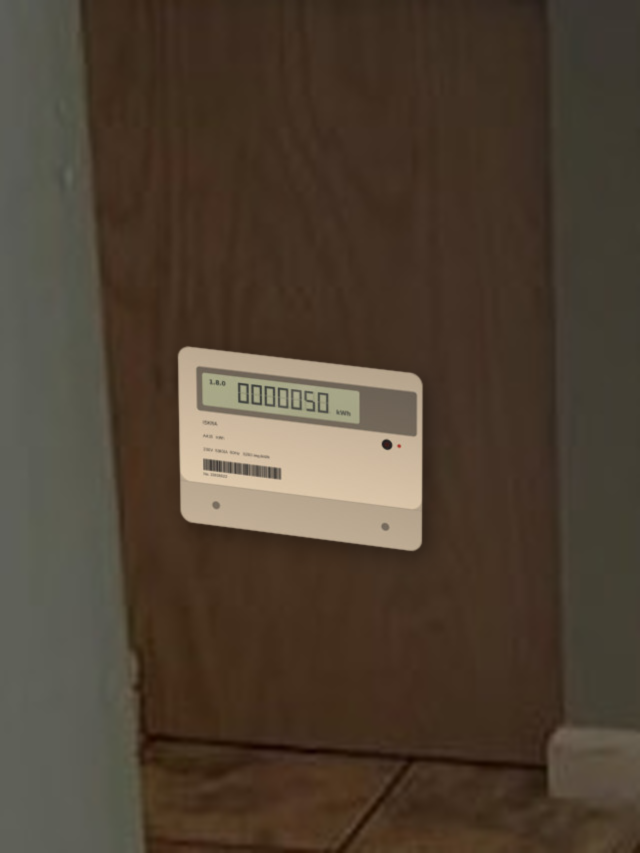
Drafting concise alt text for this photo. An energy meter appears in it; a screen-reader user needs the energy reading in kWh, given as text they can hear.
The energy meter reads 50 kWh
